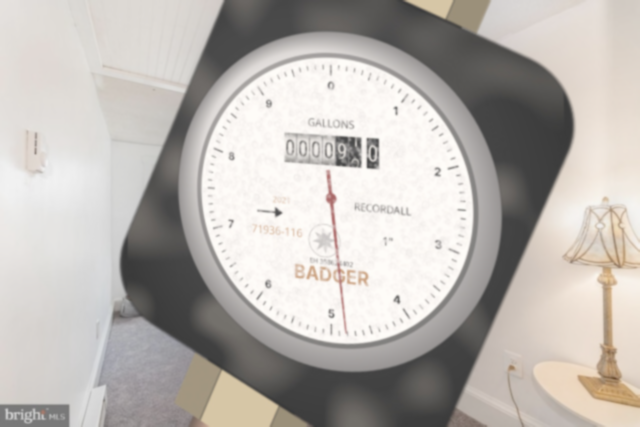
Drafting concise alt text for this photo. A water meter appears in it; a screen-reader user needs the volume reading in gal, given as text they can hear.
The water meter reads 914.8 gal
